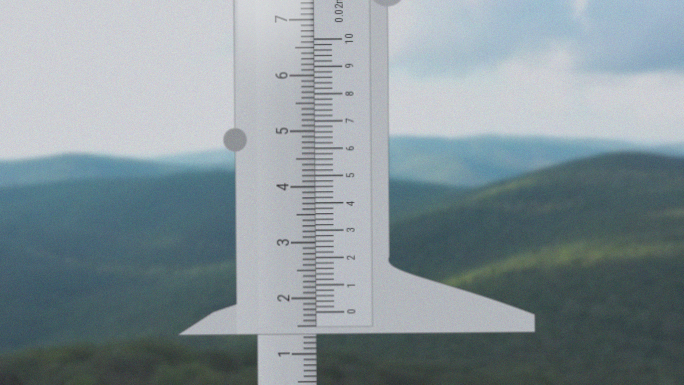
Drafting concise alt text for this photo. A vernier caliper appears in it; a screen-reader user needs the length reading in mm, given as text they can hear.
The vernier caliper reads 17.5 mm
